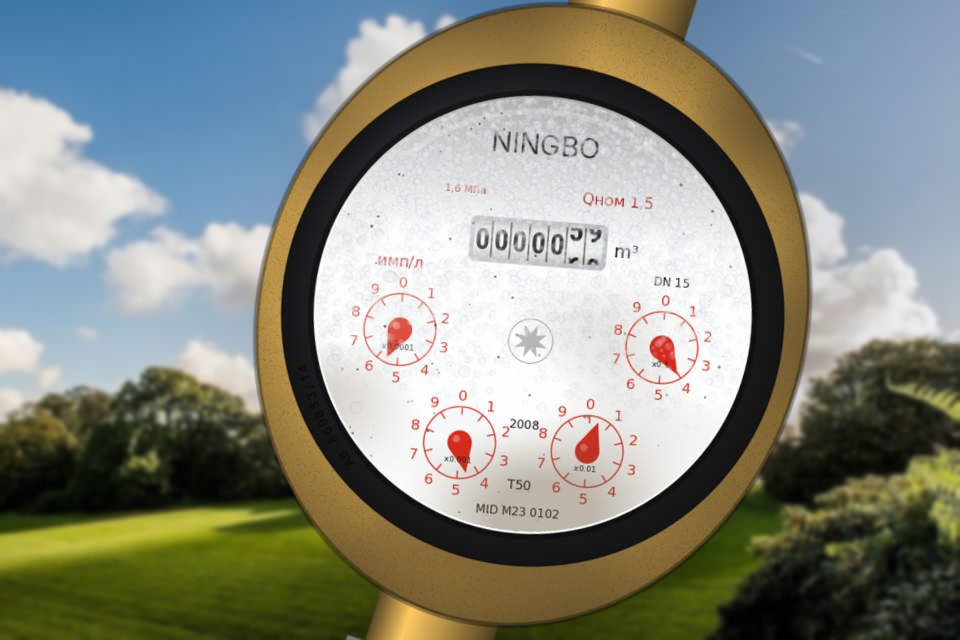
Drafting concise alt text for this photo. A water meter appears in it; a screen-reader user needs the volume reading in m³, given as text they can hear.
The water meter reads 59.4045 m³
